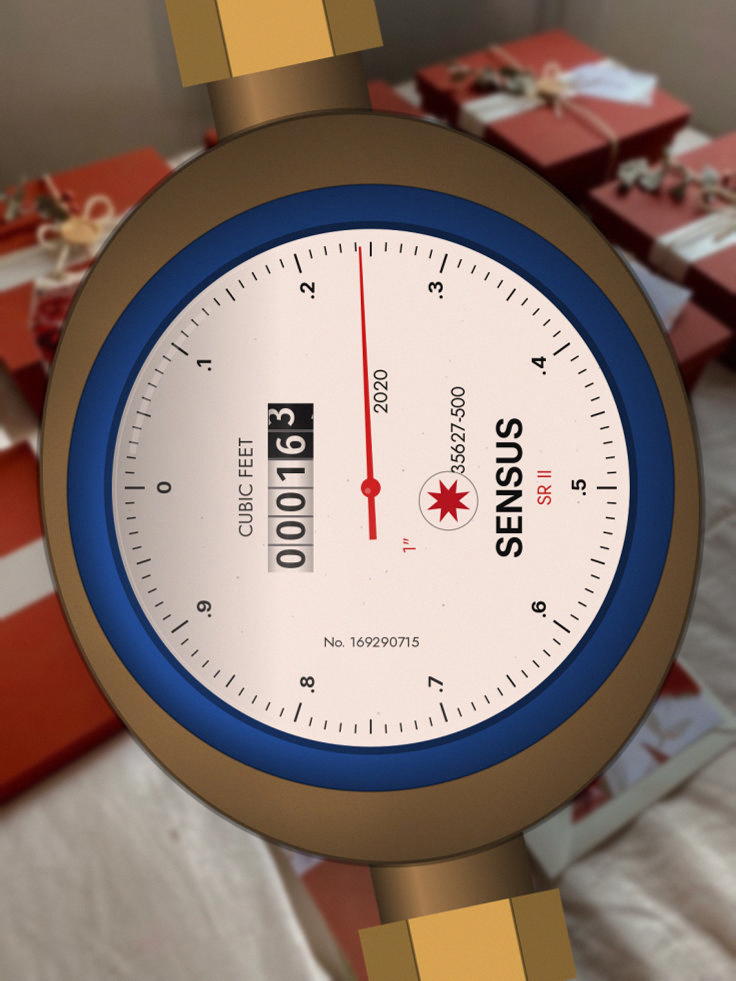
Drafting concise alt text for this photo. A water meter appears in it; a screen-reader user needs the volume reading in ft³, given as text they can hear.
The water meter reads 163.24 ft³
